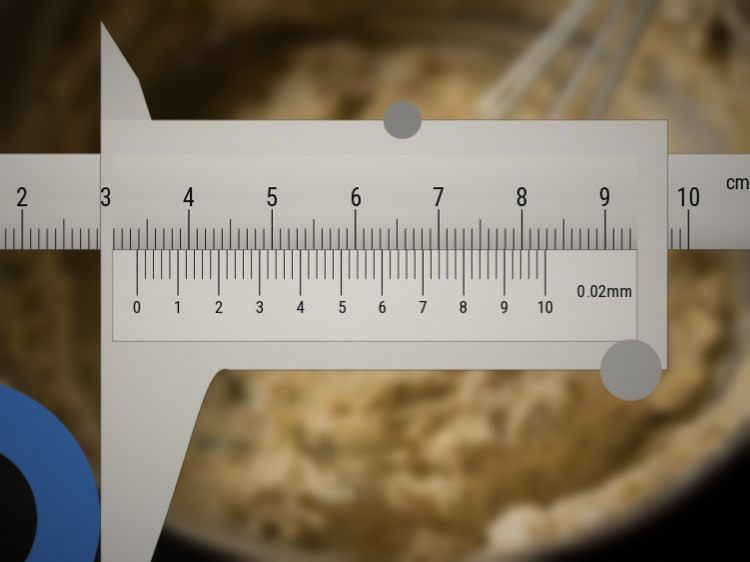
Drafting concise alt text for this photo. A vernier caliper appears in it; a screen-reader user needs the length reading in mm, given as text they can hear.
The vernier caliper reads 33.8 mm
